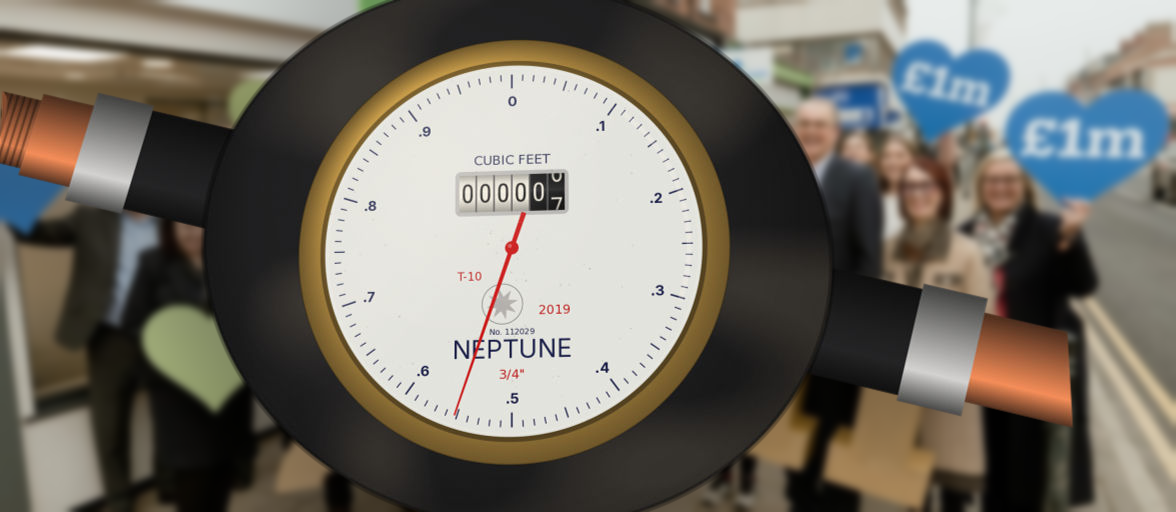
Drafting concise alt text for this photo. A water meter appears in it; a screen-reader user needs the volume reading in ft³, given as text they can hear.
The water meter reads 6.55 ft³
